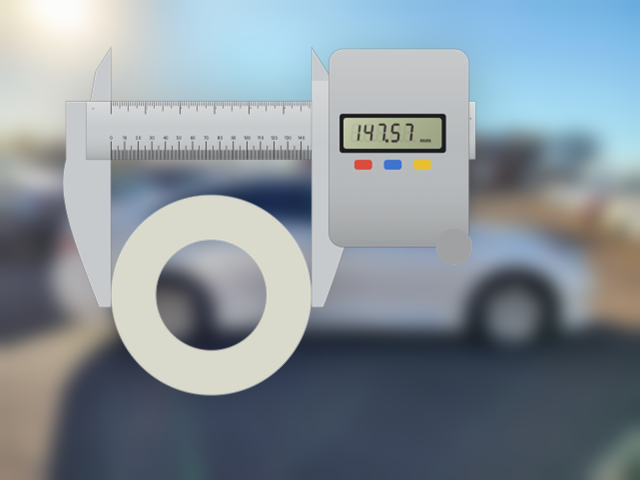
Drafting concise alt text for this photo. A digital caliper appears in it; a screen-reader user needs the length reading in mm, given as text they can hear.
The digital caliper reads 147.57 mm
